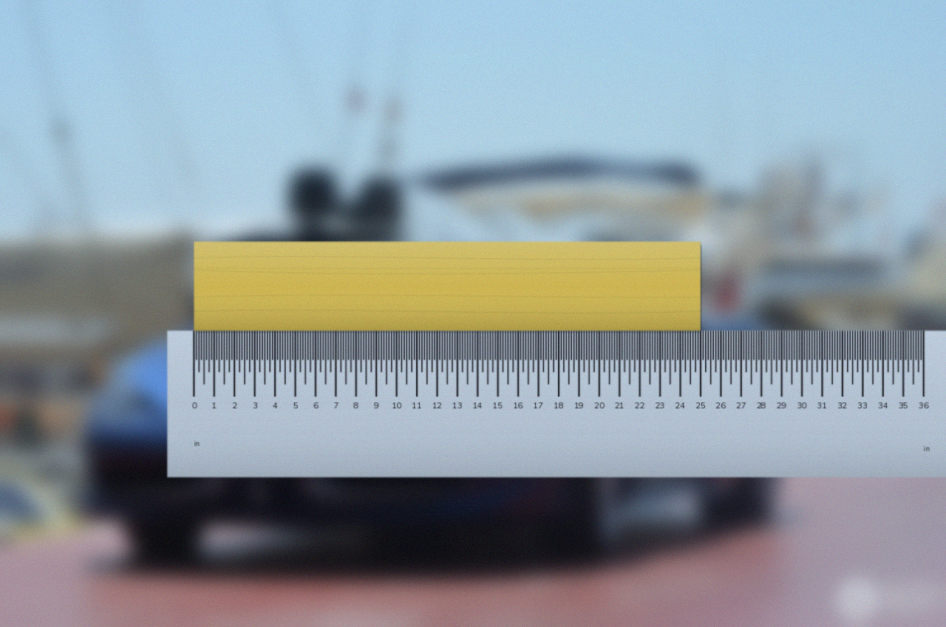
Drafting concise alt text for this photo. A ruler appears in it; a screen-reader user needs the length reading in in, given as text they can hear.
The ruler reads 25 in
